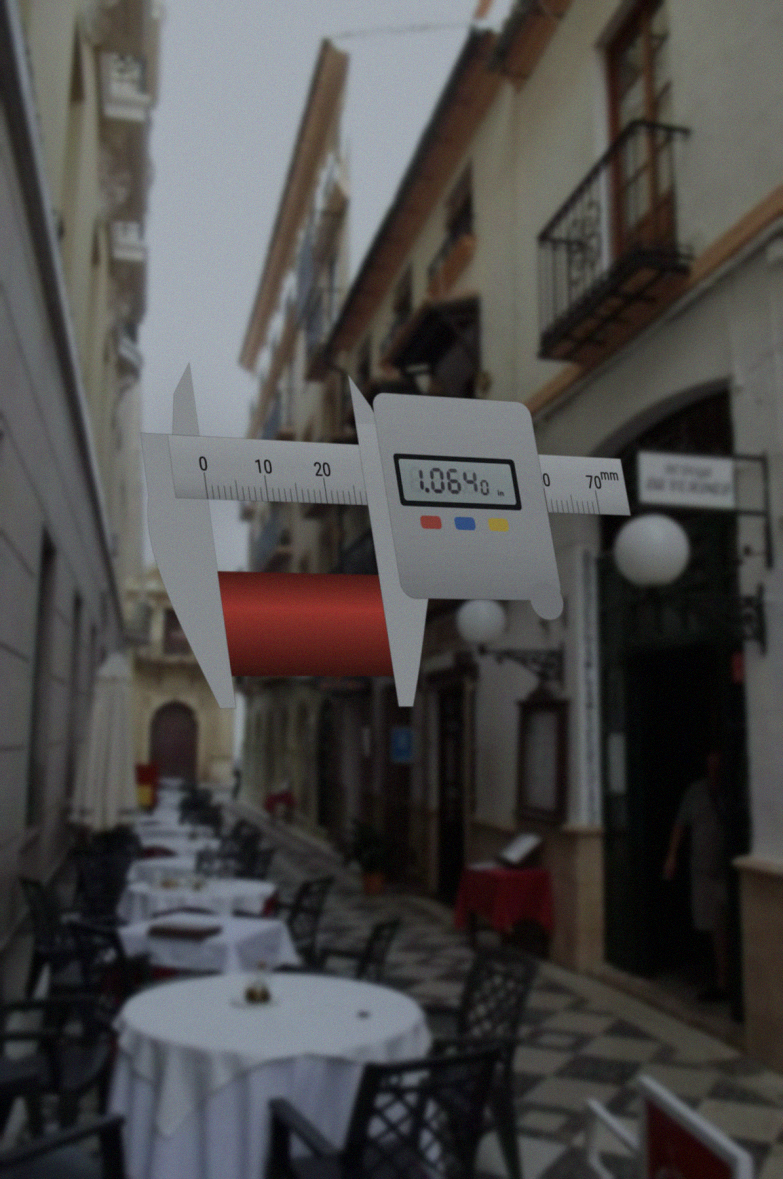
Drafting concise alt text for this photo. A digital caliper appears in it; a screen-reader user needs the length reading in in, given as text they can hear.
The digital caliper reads 1.0640 in
